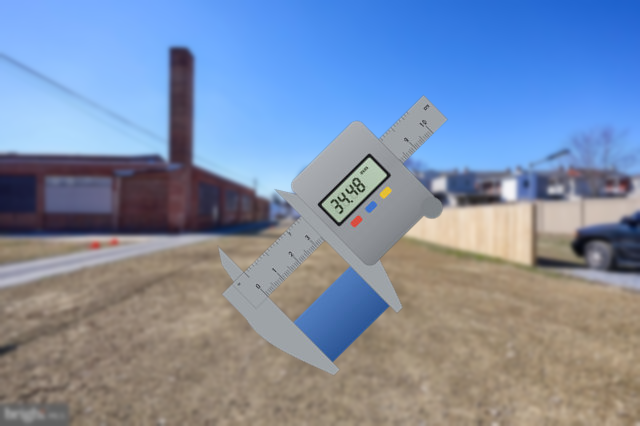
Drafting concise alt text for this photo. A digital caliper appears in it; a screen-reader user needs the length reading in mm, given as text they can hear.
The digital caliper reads 34.48 mm
